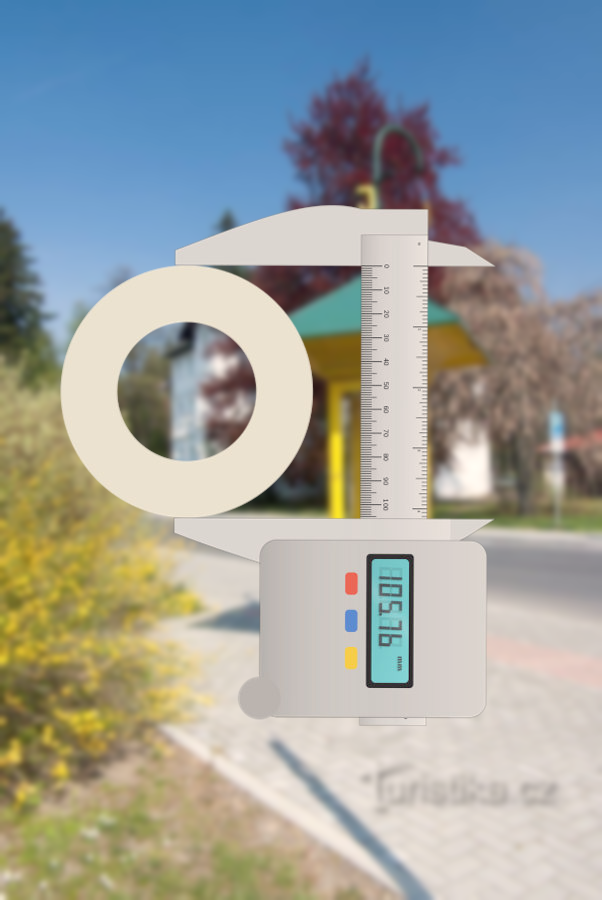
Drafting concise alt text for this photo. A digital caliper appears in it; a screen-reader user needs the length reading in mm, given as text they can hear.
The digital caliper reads 105.76 mm
